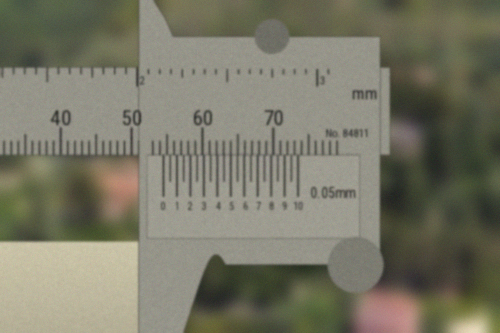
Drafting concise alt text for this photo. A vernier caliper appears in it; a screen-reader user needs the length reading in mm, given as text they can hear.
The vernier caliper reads 54.5 mm
